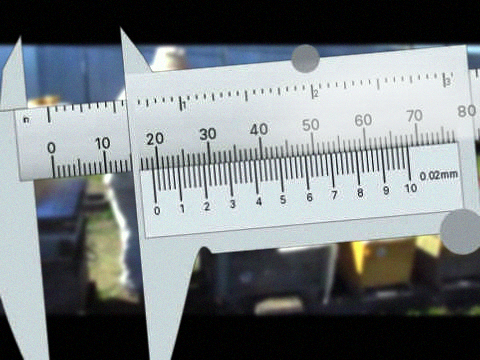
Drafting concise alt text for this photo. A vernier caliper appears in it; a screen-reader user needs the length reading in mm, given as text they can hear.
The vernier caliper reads 19.0 mm
